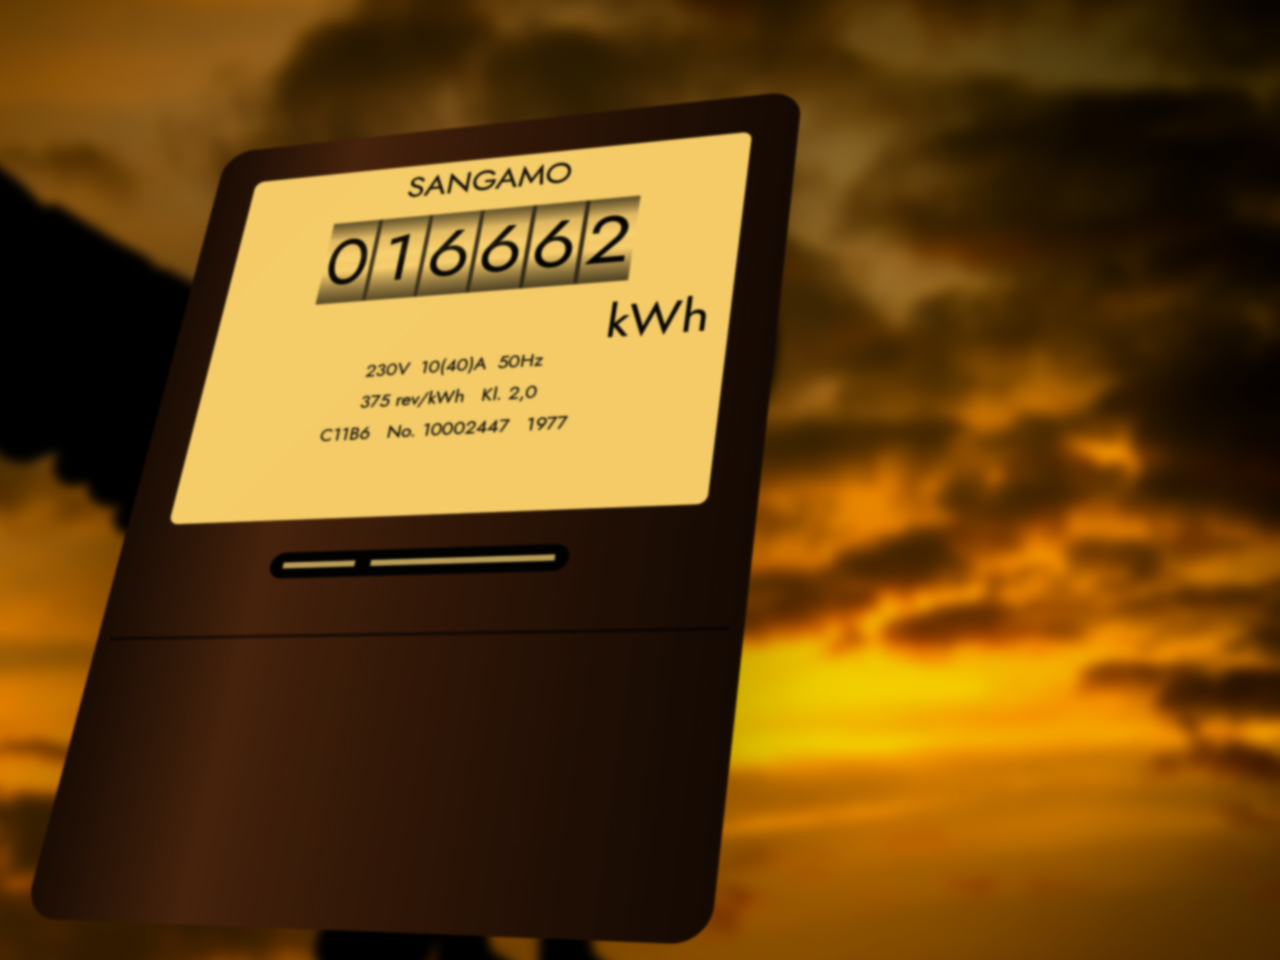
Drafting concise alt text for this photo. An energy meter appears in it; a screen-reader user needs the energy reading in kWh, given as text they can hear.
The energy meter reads 16662 kWh
